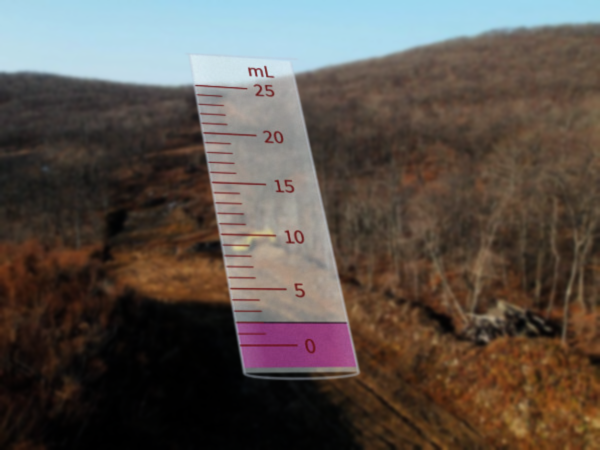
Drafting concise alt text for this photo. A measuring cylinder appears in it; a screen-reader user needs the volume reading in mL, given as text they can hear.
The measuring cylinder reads 2 mL
